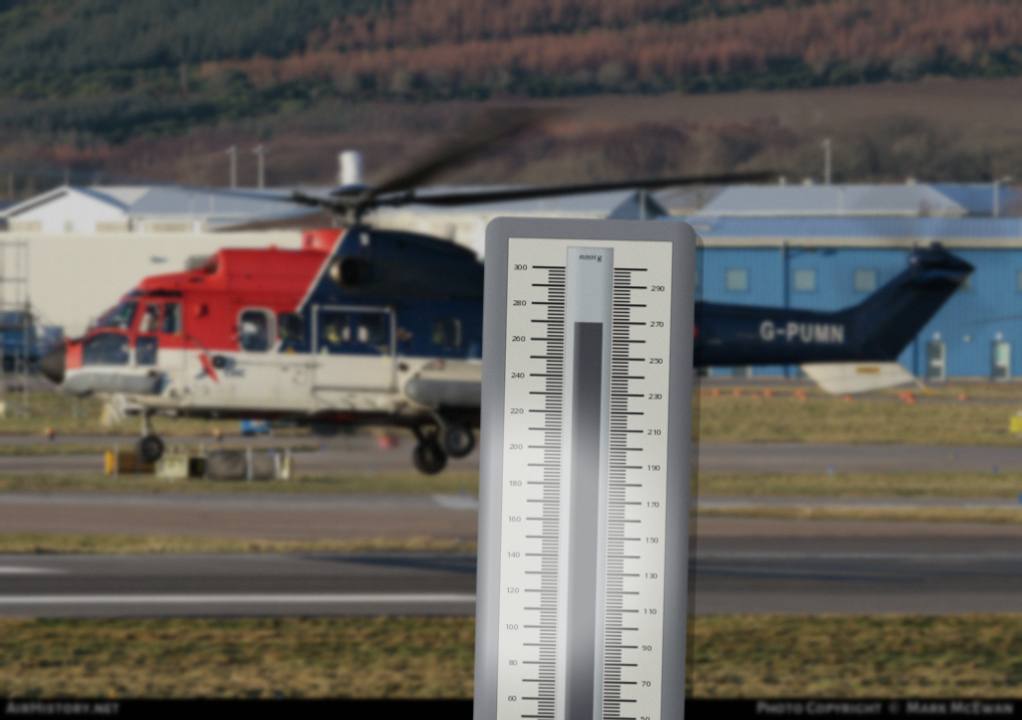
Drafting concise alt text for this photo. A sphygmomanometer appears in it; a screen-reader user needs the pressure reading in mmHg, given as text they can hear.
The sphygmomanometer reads 270 mmHg
